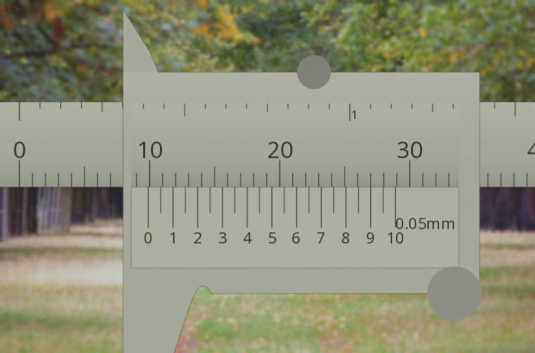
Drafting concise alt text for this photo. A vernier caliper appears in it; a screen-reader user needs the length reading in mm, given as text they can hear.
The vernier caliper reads 9.9 mm
